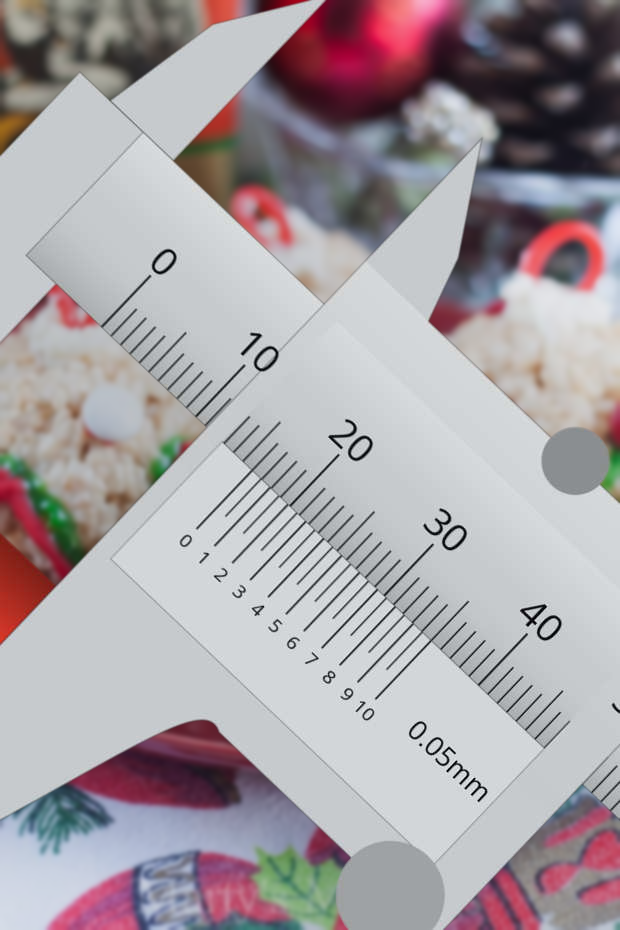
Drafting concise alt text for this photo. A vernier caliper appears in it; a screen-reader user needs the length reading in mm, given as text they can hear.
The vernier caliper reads 16.0 mm
